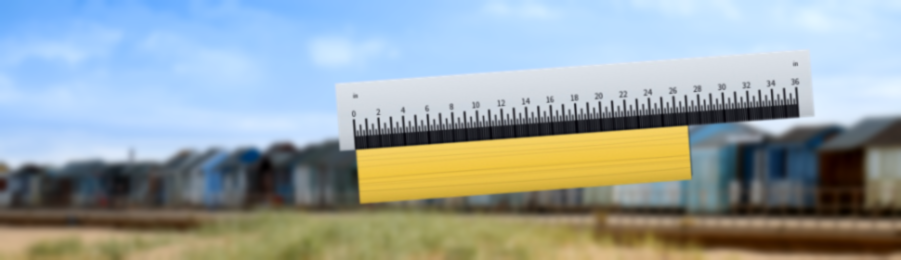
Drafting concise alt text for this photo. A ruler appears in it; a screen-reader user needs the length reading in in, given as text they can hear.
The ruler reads 27 in
